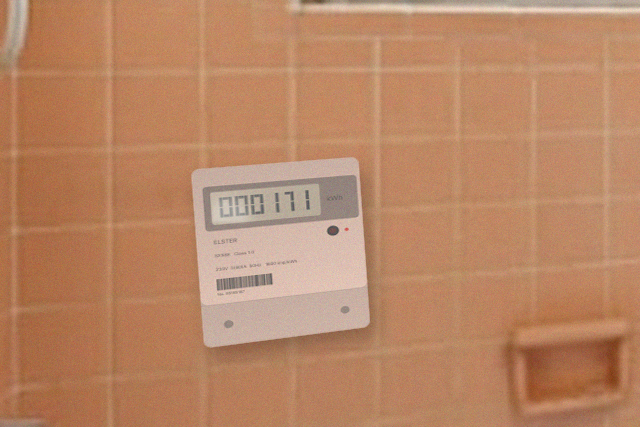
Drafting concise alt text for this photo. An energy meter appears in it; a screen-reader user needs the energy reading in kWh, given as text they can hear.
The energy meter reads 171 kWh
